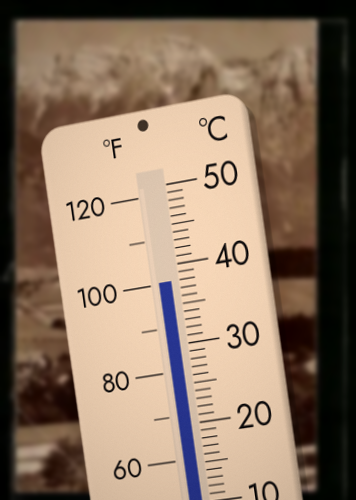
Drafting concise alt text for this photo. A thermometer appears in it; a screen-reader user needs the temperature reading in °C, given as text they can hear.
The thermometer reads 38 °C
